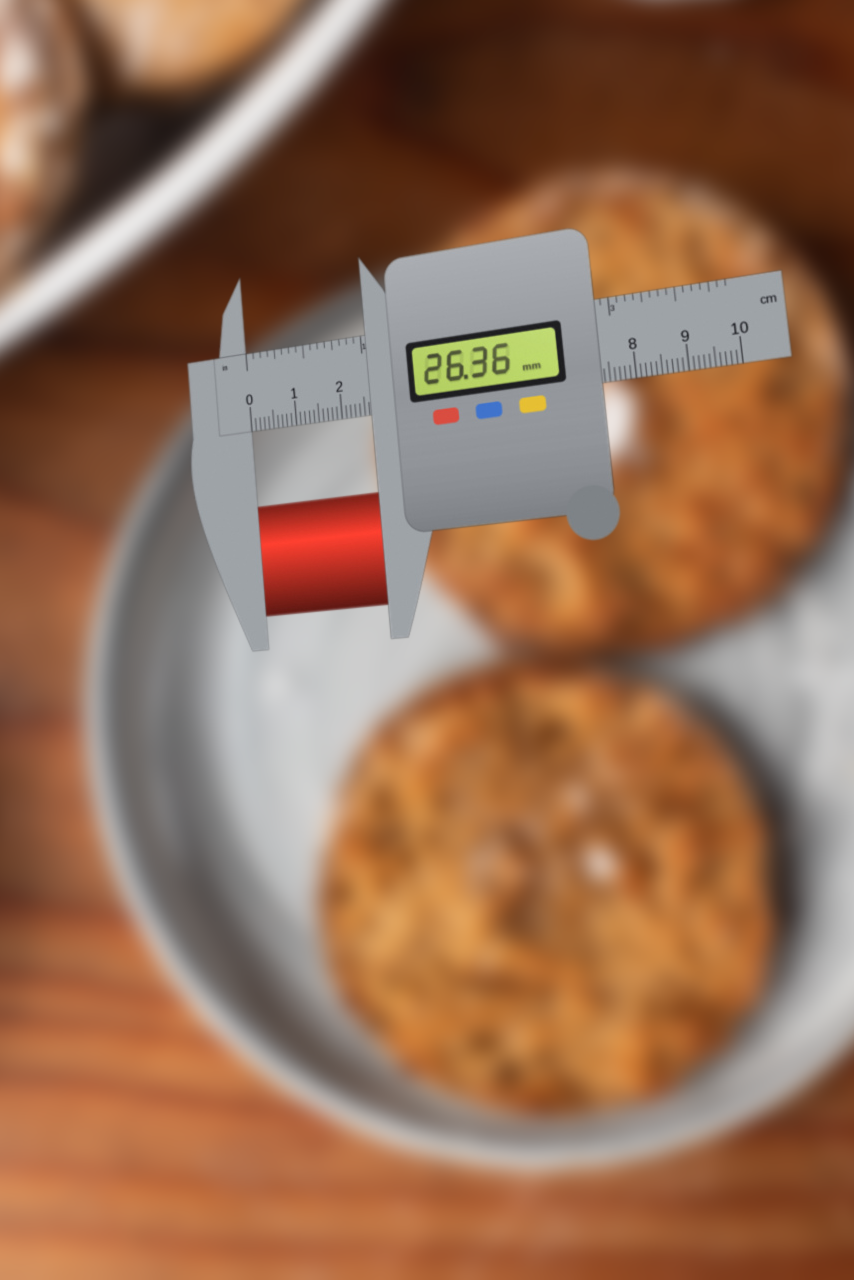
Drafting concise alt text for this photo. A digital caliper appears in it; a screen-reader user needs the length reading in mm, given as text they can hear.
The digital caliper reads 26.36 mm
